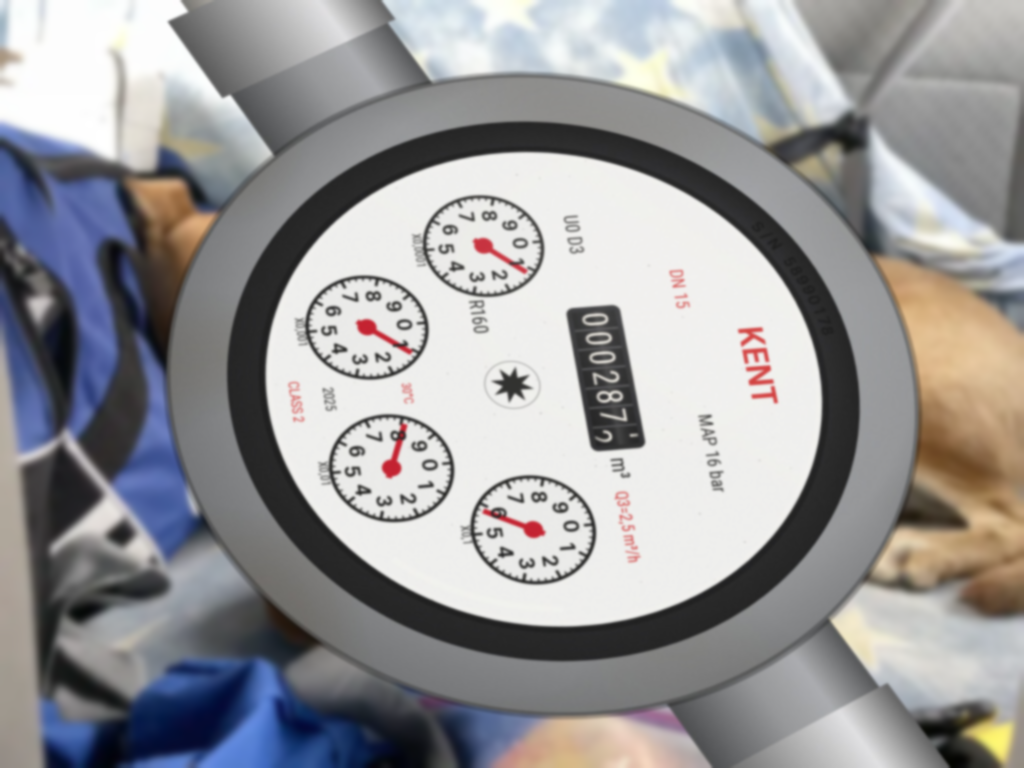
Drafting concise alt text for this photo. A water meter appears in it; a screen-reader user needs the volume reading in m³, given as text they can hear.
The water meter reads 2871.5811 m³
